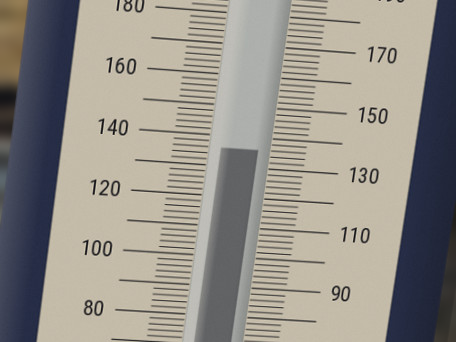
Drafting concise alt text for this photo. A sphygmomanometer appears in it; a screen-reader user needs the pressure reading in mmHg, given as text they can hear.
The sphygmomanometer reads 136 mmHg
